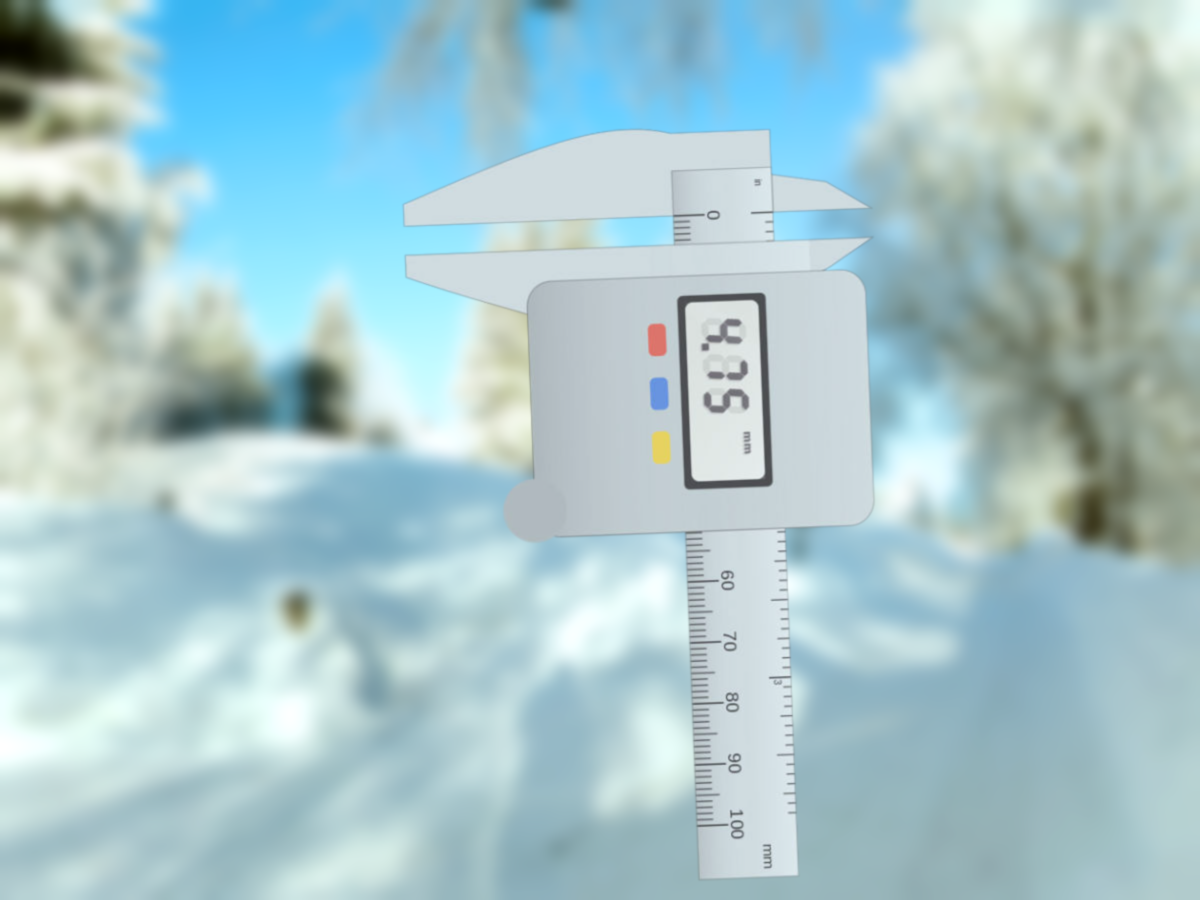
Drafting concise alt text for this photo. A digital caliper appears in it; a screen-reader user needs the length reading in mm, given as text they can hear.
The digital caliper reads 4.75 mm
